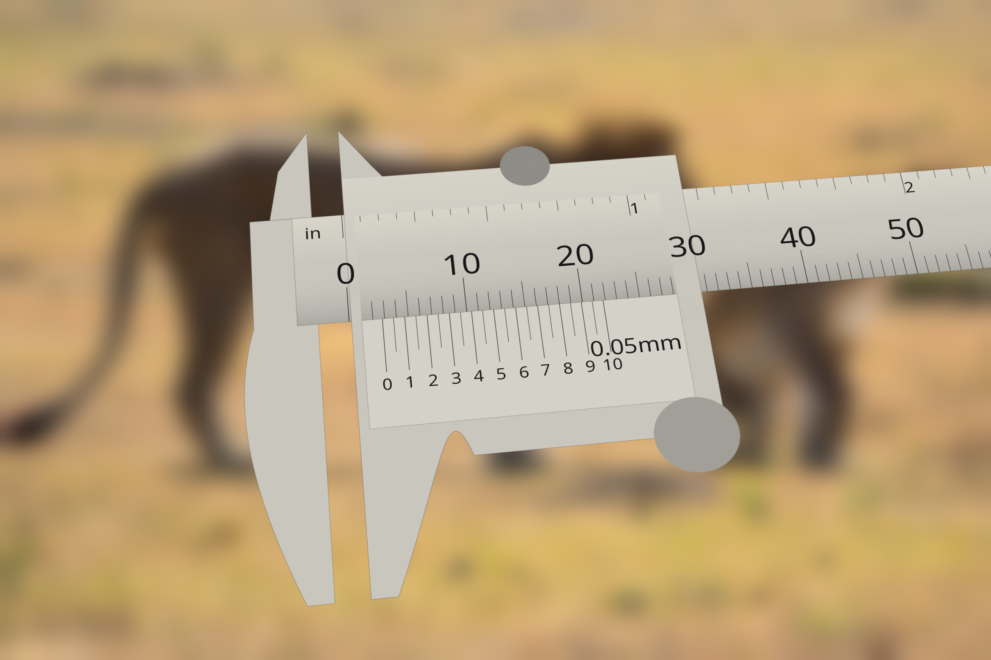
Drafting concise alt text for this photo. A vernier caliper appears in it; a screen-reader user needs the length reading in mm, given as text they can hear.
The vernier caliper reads 2.8 mm
